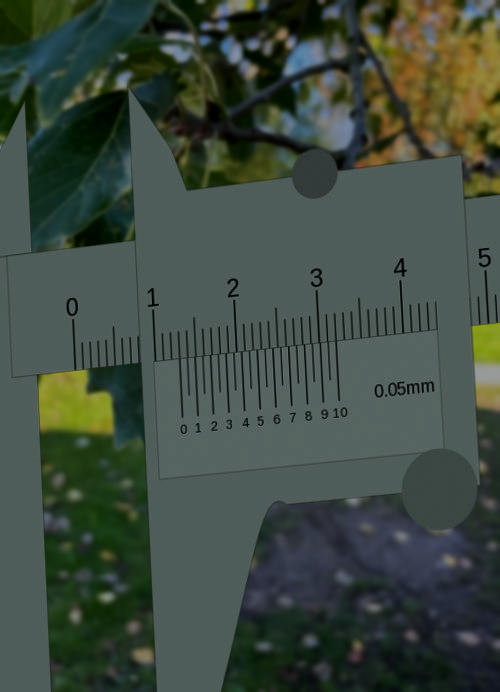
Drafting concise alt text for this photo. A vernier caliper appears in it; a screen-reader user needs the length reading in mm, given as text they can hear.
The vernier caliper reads 13.0 mm
